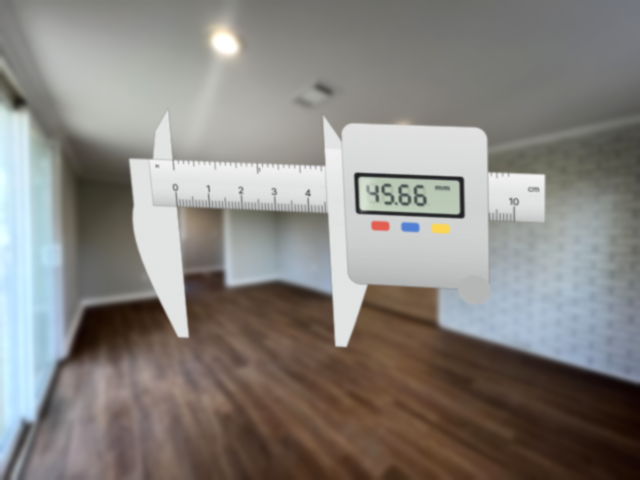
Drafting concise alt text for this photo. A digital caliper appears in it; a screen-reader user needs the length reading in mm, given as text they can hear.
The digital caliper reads 45.66 mm
